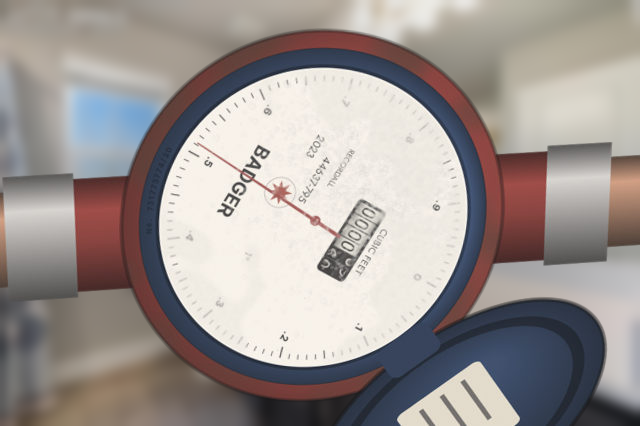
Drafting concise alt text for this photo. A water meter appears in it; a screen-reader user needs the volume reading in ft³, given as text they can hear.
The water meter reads 59.51 ft³
